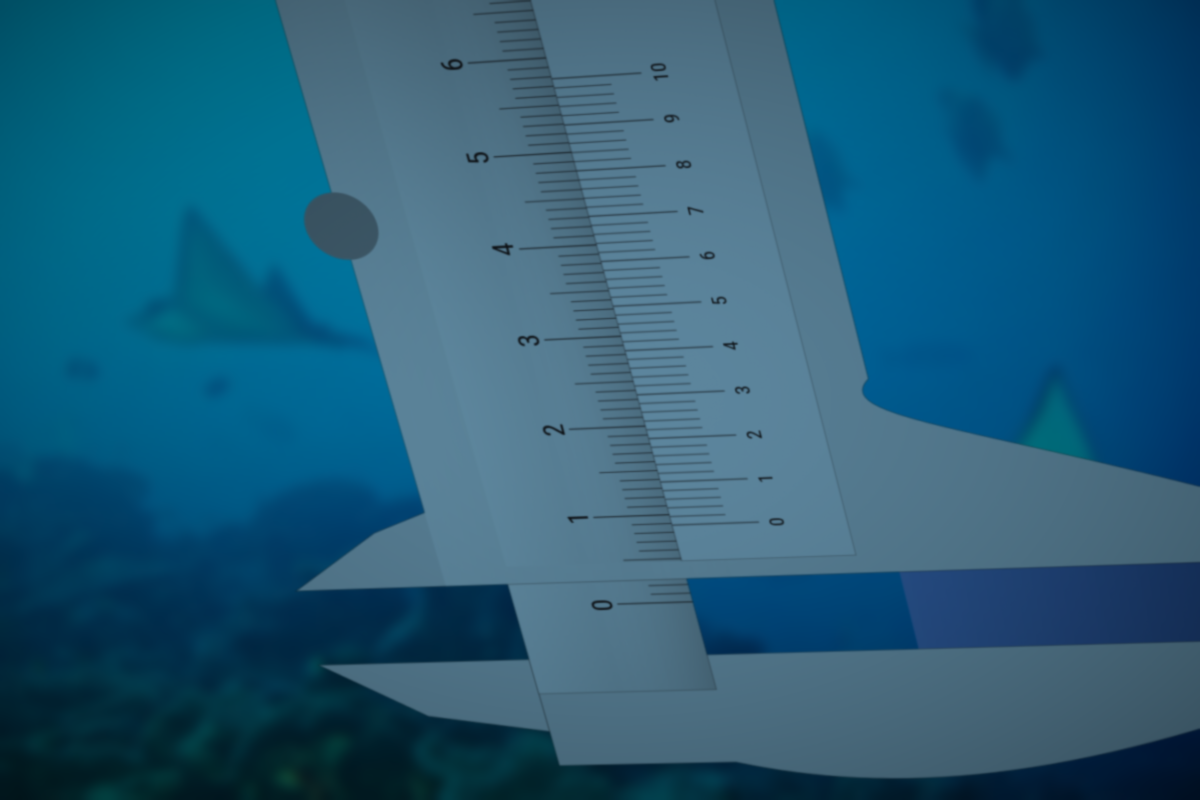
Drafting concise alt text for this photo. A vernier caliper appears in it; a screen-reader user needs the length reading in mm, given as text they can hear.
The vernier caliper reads 8.8 mm
